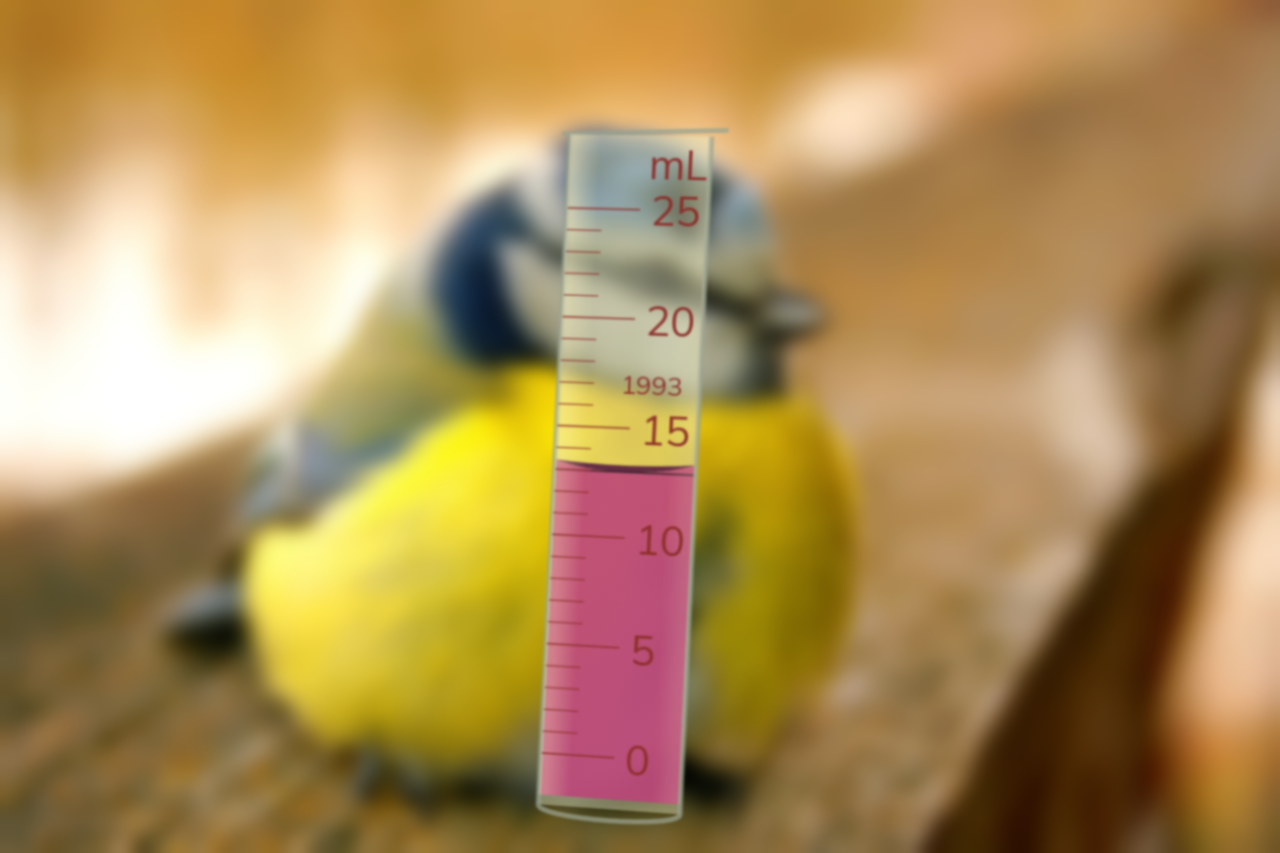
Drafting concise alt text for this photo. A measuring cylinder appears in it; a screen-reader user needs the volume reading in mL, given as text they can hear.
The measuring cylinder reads 13 mL
